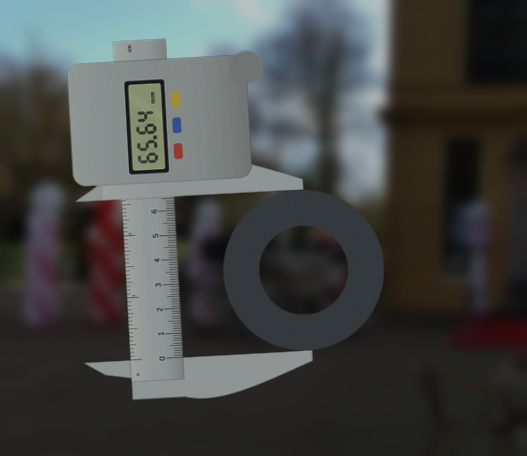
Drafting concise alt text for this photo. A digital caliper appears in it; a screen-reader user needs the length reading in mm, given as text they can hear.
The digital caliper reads 65.64 mm
